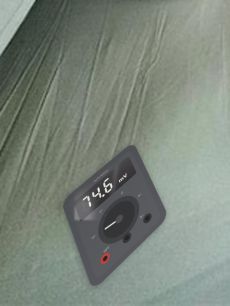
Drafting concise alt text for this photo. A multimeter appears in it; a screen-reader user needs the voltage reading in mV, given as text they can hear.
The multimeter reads 74.6 mV
